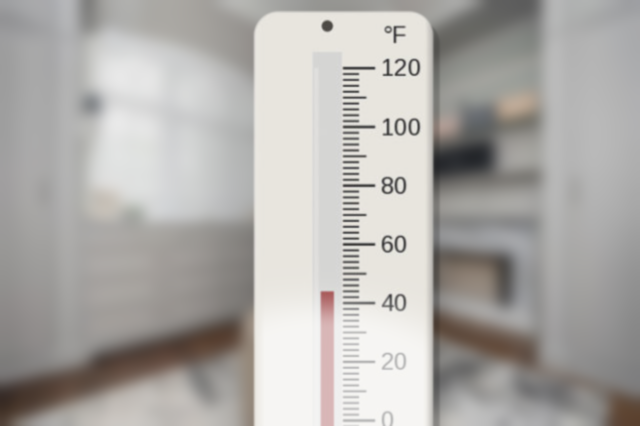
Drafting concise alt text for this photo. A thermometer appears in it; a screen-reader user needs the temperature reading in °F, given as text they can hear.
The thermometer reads 44 °F
